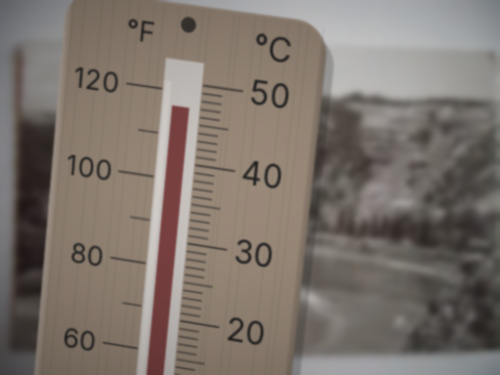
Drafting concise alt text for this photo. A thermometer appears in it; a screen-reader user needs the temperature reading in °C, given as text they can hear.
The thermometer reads 47 °C
